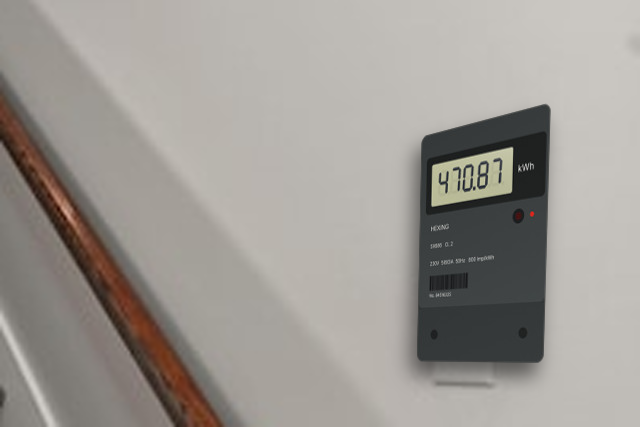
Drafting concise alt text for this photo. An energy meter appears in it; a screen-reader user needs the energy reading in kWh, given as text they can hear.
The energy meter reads 470.87 kWh
